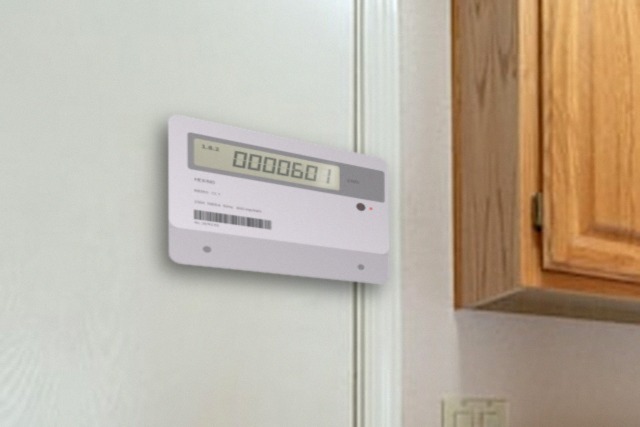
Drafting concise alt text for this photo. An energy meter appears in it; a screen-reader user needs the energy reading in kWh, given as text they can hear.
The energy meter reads 601 kWh
